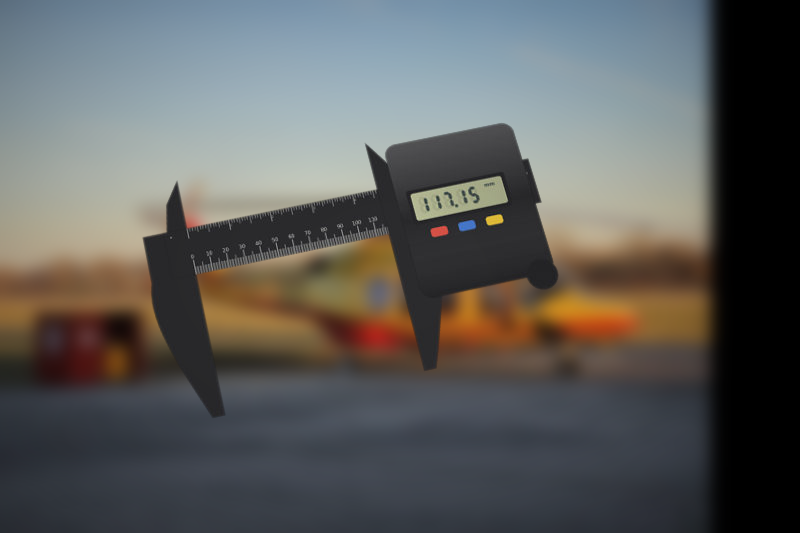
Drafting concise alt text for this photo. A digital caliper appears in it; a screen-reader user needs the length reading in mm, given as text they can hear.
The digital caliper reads 117.15 mm
